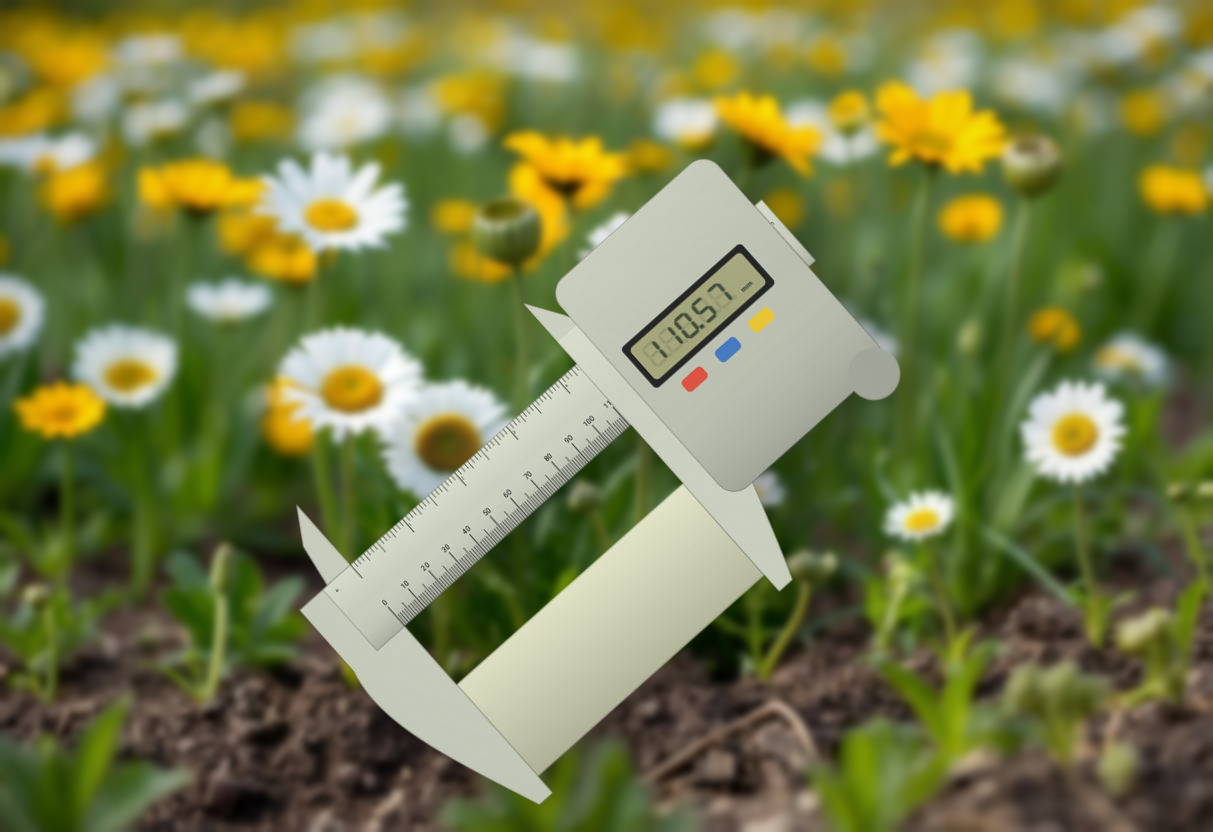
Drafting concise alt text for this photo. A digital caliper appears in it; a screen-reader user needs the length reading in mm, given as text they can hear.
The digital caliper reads 110.57 mm
